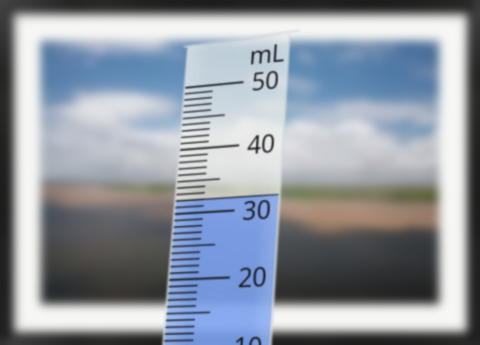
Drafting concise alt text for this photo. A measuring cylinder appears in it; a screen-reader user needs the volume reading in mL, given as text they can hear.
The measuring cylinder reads 32 mL
